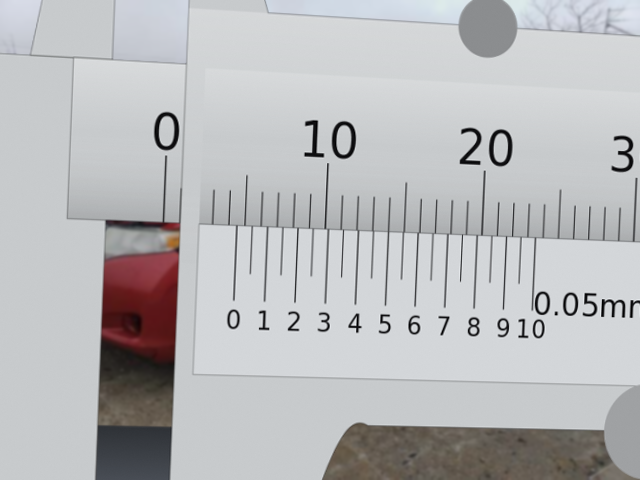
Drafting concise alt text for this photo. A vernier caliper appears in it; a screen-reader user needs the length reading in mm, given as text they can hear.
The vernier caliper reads 4.5 mm
